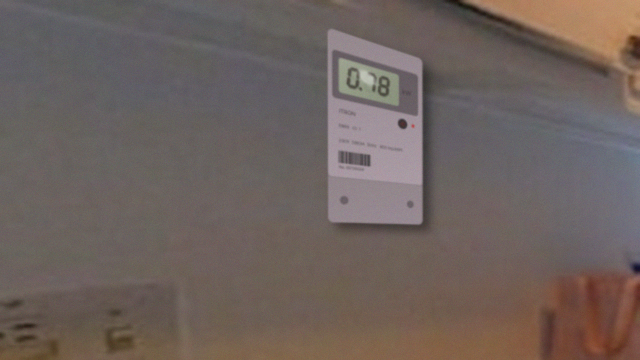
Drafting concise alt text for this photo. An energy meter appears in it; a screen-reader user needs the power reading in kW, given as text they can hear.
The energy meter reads 0.78 kW
